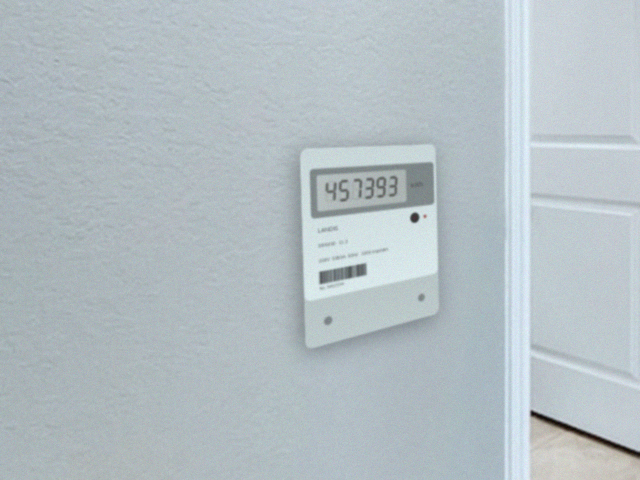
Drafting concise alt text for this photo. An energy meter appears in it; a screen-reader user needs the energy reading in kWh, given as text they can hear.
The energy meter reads 457393 kWh
